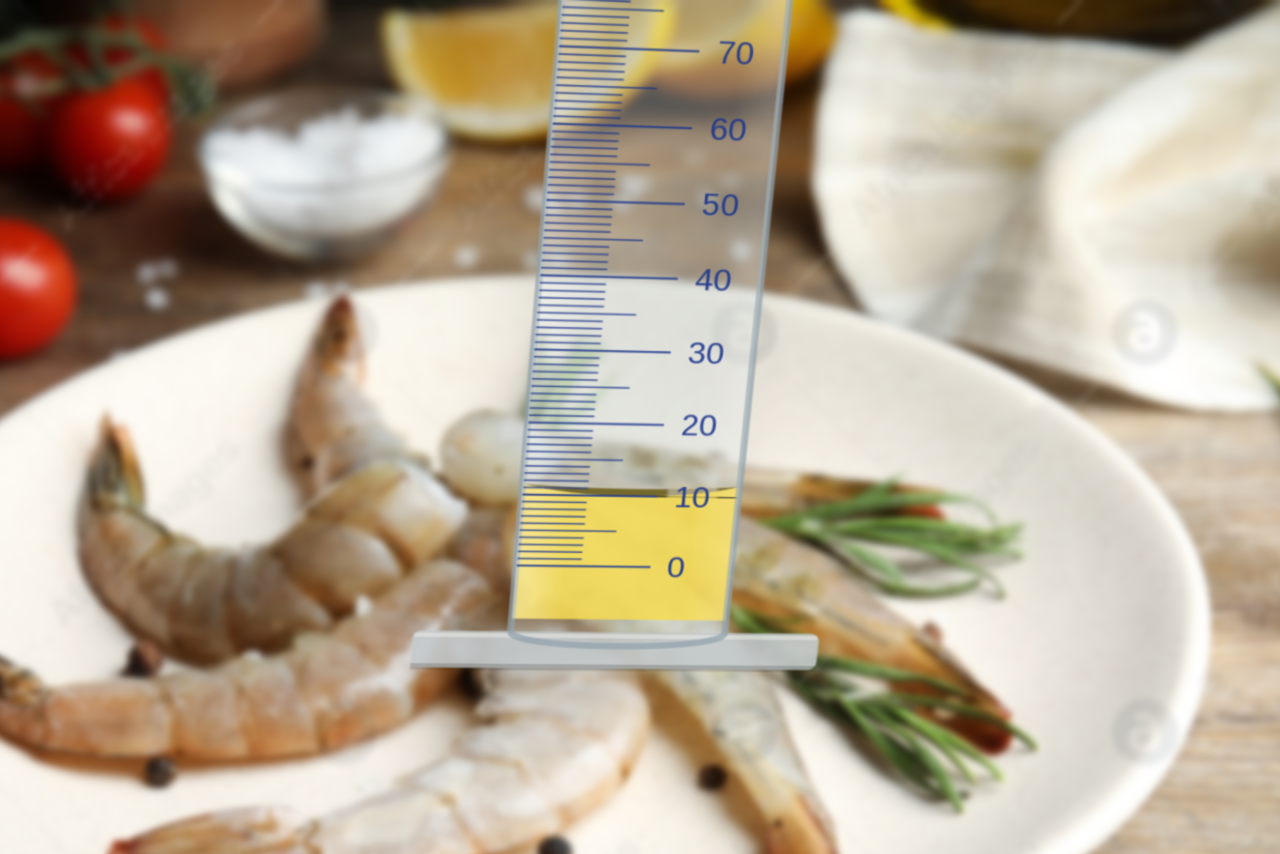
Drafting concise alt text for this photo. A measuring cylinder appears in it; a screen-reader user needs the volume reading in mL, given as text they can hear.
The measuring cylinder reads 10 mL
